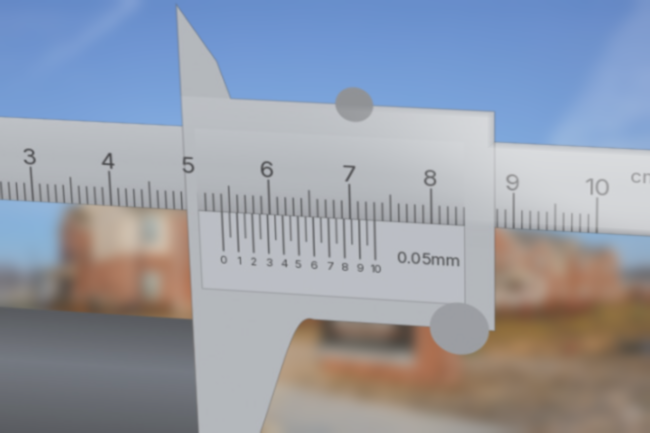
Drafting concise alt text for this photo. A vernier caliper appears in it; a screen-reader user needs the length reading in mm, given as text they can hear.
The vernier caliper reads 54.0 mm
